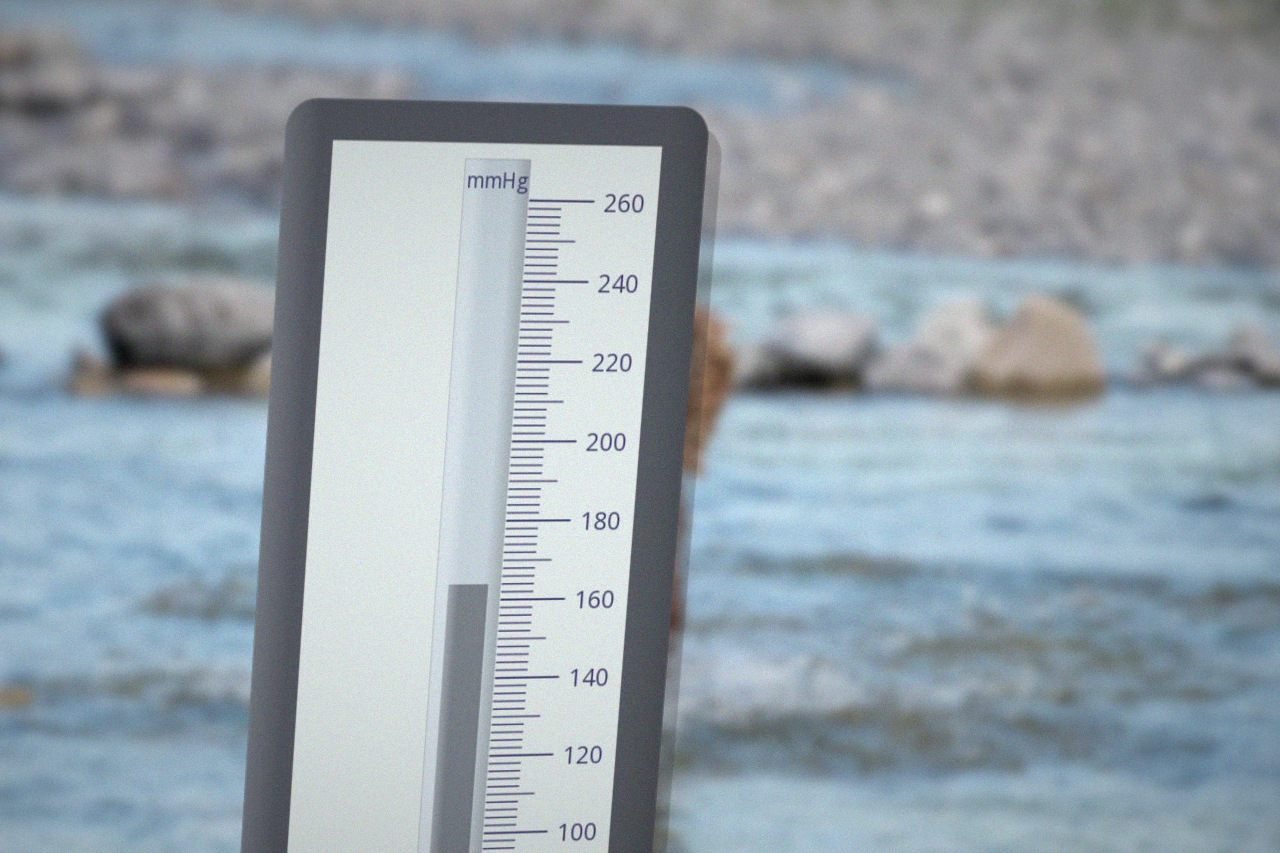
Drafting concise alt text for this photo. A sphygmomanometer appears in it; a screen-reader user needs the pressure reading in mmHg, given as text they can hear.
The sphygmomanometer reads 164 mmHg
